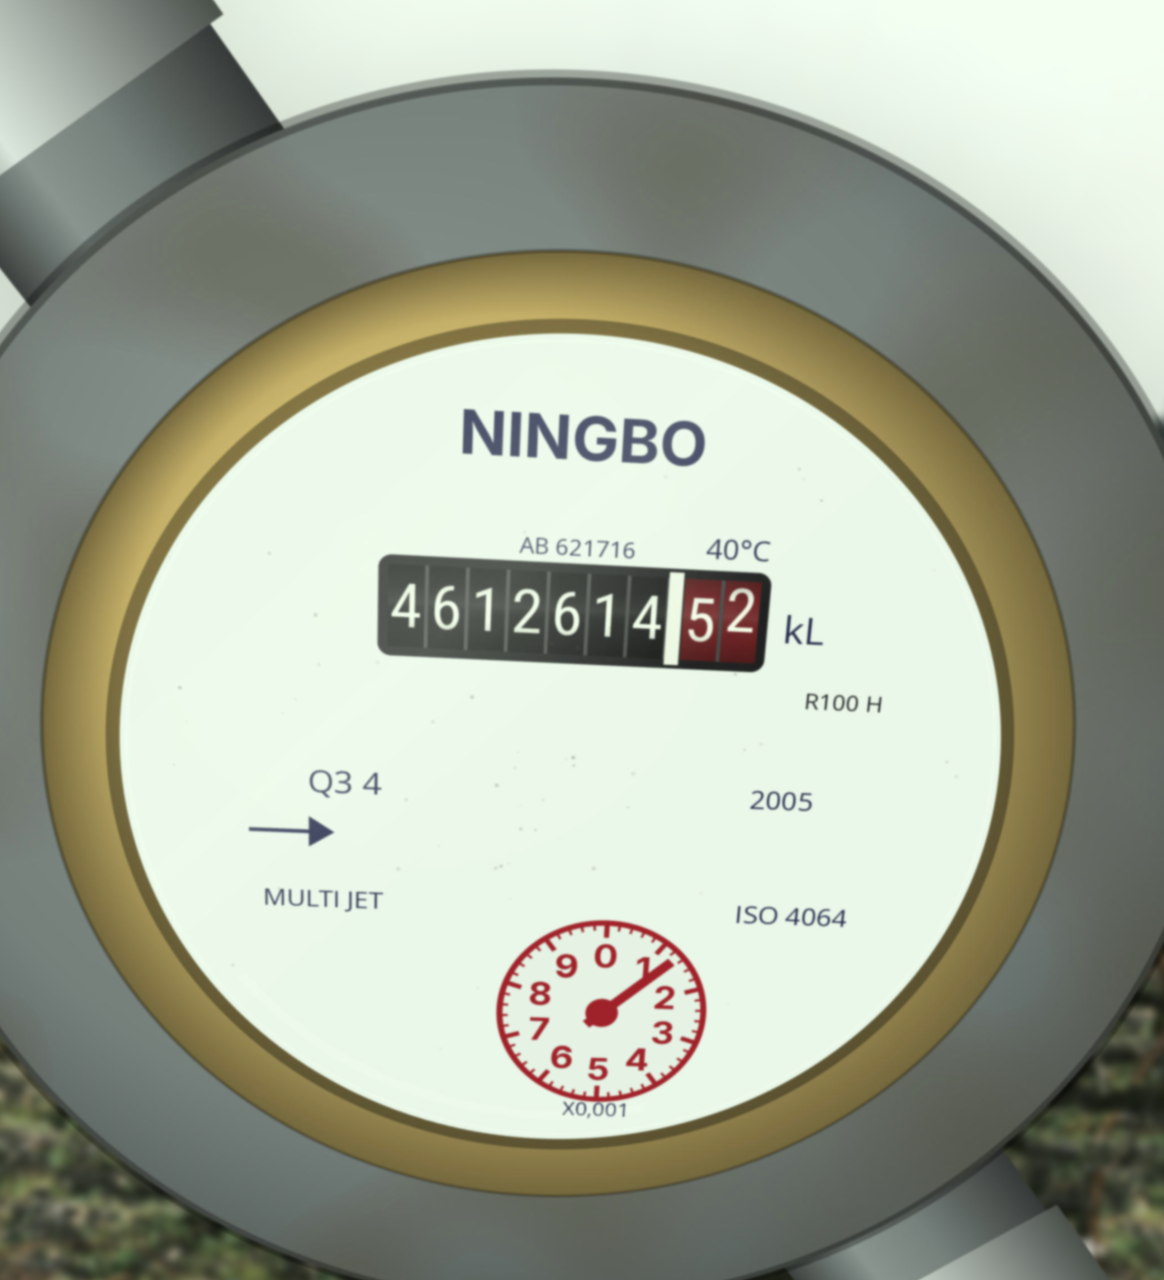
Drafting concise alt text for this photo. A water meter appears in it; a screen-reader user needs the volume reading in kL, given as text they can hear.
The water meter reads 4612614.521 kL
